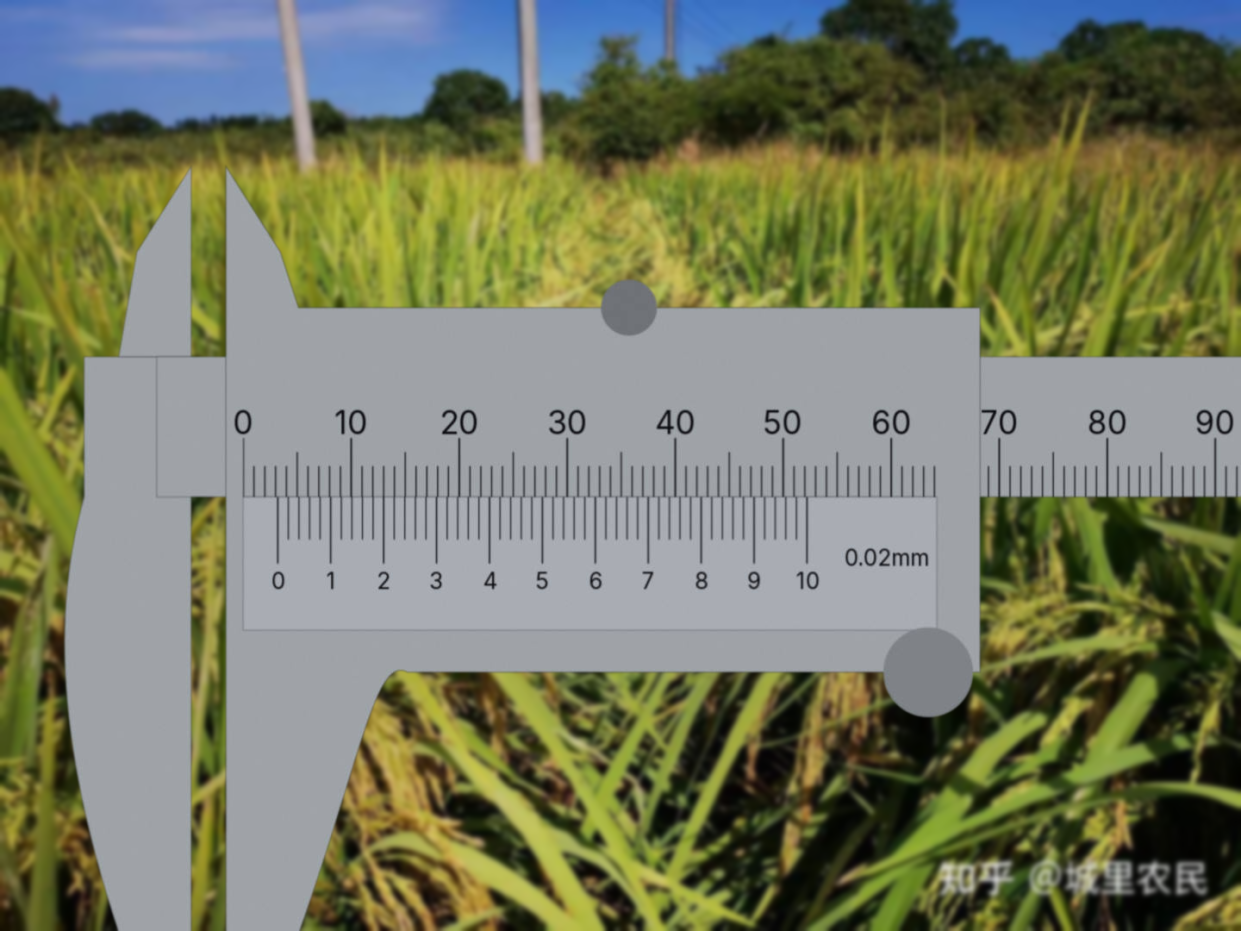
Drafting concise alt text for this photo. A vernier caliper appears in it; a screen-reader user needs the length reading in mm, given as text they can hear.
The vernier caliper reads 3.2 mm
